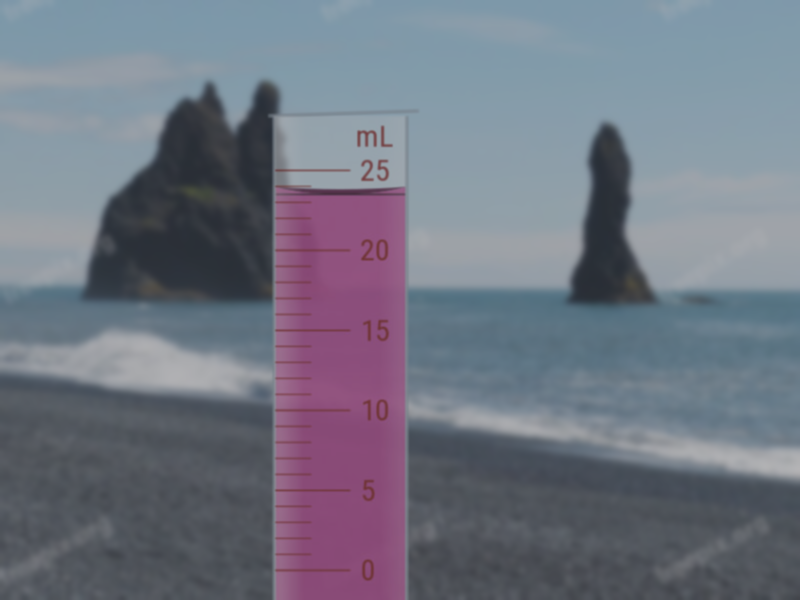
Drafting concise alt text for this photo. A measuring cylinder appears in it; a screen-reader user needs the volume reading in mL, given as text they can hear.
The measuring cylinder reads 23.5 mL
